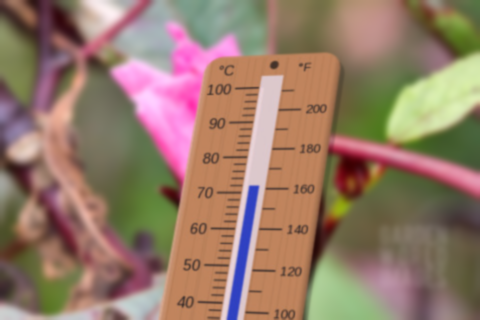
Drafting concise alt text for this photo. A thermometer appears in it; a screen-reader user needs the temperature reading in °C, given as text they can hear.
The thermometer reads 72 °C
